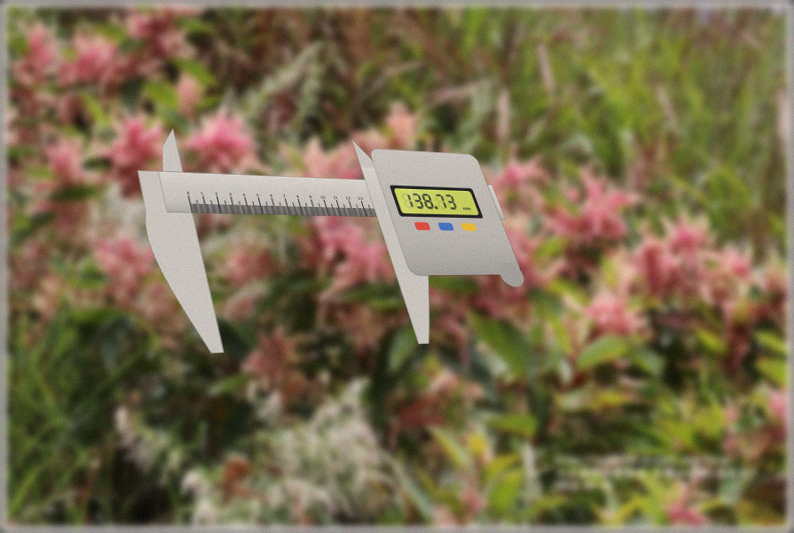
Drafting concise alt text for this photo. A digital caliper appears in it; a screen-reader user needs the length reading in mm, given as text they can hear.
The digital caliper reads 138.73 mm
